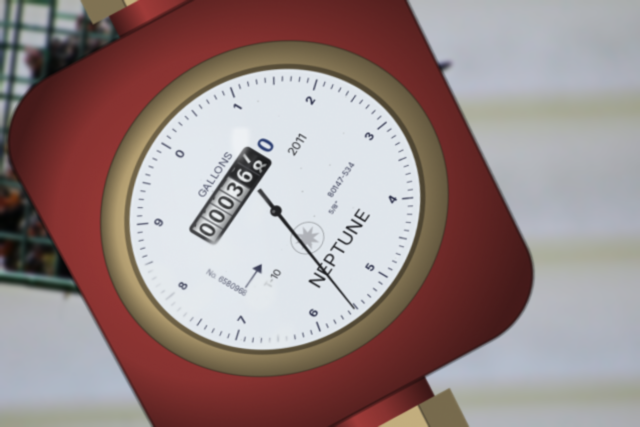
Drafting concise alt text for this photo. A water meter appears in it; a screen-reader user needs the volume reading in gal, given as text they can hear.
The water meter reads 3675.5 gal
